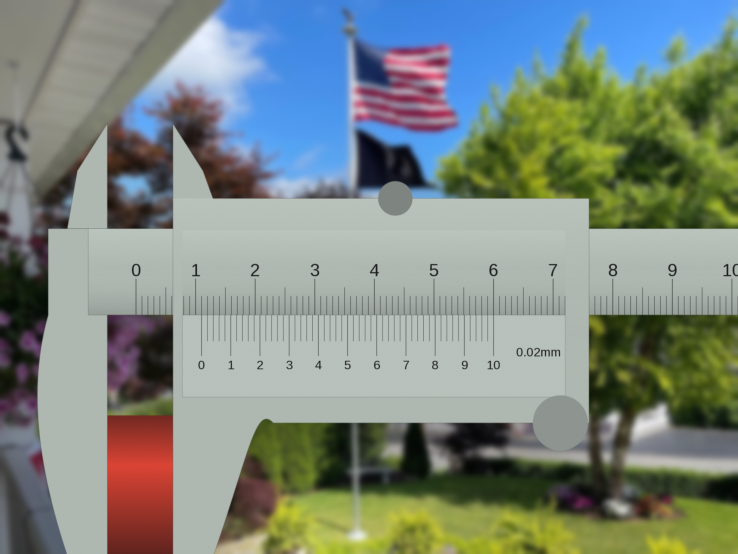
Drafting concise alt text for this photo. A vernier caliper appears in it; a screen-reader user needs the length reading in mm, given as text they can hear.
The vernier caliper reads 11.0 mm
